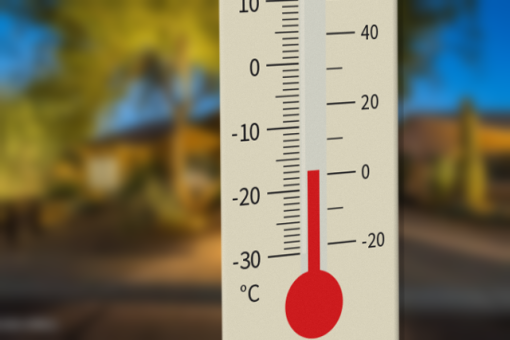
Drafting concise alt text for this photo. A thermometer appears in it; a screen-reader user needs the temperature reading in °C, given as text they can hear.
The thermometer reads -17 °C
